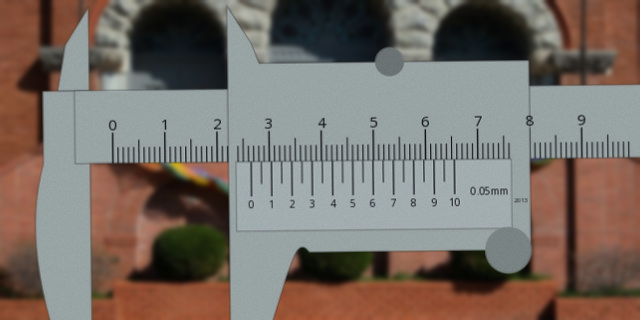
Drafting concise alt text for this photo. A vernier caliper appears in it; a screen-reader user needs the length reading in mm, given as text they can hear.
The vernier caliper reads 26.5 mm
